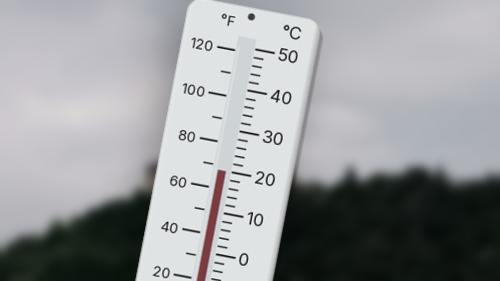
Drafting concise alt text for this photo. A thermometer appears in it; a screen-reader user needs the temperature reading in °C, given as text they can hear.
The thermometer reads 20 °C
